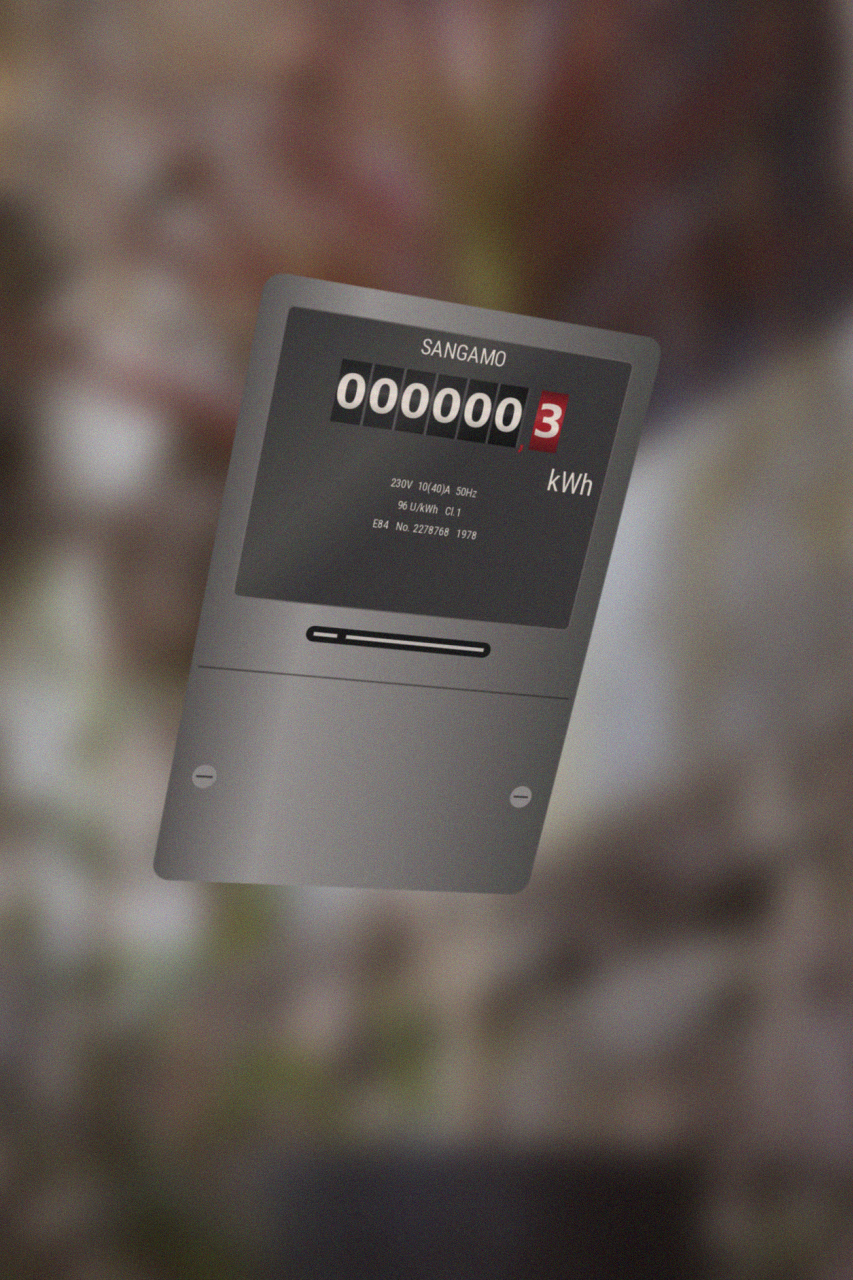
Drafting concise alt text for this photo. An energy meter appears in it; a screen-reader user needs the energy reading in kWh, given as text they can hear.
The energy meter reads 0.3 kWh
